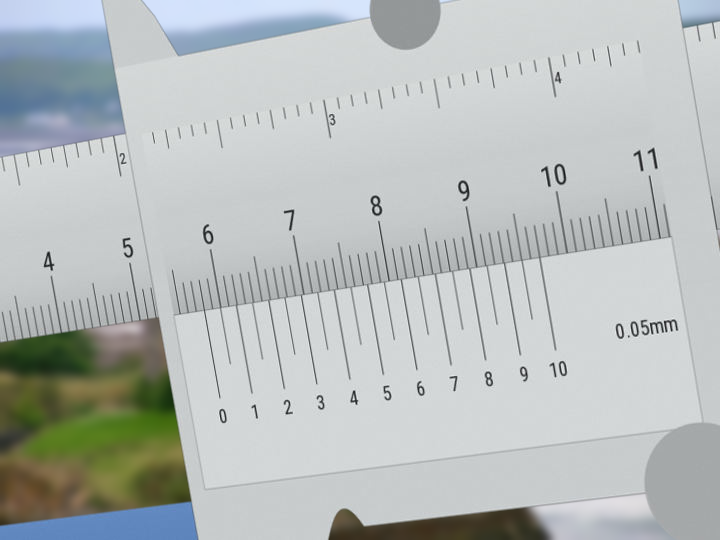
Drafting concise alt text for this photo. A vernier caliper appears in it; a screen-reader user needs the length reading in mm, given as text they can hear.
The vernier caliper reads 58.0 mm
